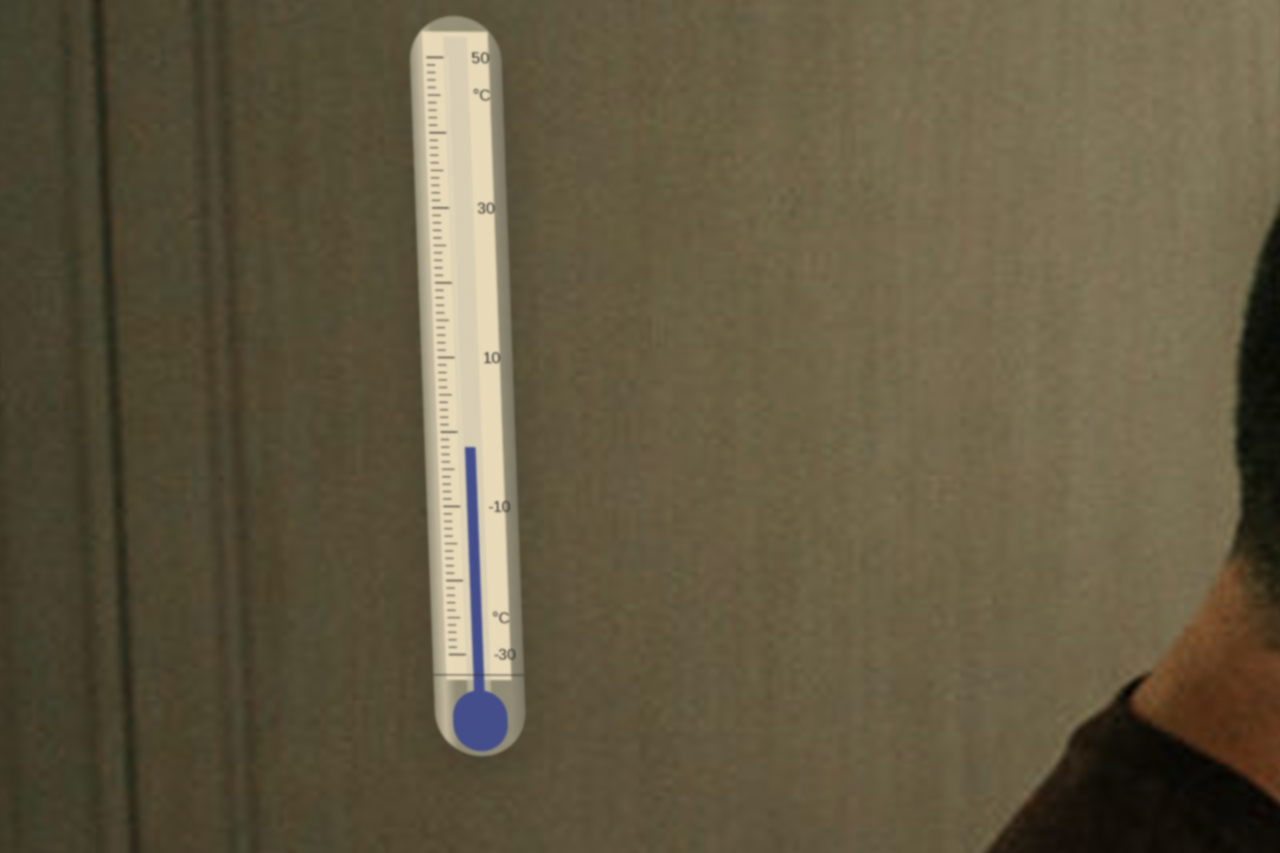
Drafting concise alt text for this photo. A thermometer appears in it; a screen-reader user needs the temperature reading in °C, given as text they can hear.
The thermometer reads -2 °C
